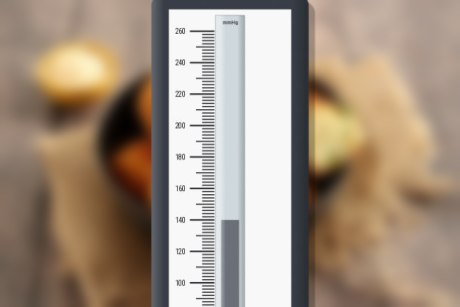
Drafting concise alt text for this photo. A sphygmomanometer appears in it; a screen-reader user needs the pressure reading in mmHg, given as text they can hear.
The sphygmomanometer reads 140 mmHg
